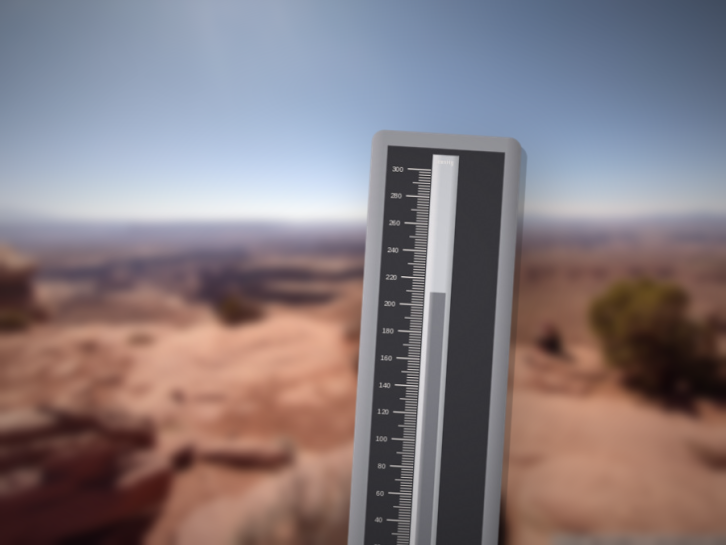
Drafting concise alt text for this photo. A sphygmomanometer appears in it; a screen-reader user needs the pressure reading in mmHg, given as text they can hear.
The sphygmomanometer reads 210 mmHg
